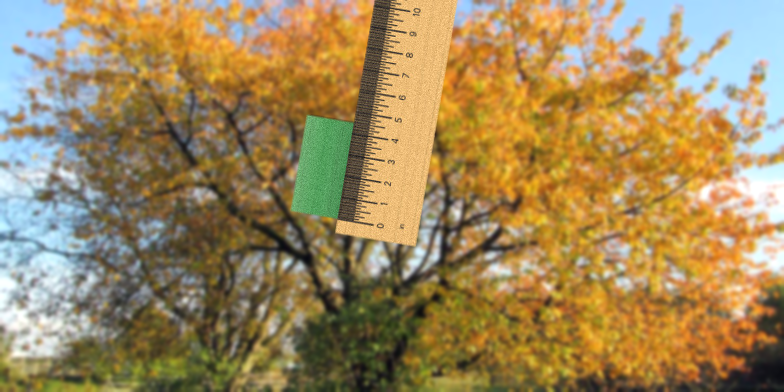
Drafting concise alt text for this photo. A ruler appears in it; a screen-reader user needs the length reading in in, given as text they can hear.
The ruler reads 4.5 in
